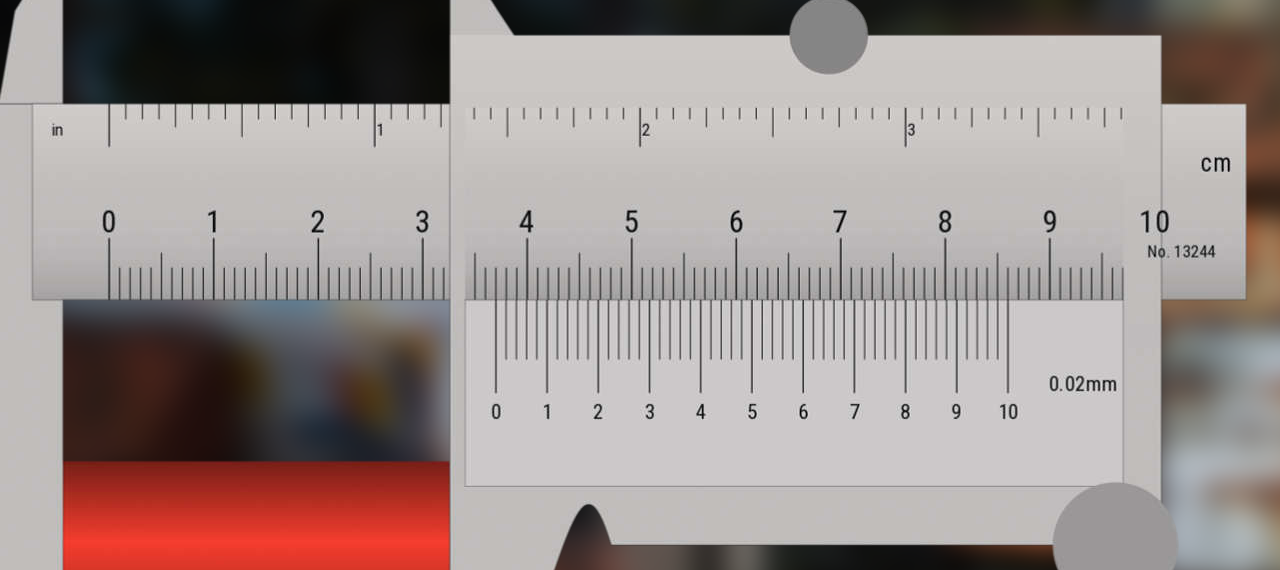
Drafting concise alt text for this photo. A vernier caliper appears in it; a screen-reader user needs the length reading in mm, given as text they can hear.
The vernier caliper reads 37.0 mm
